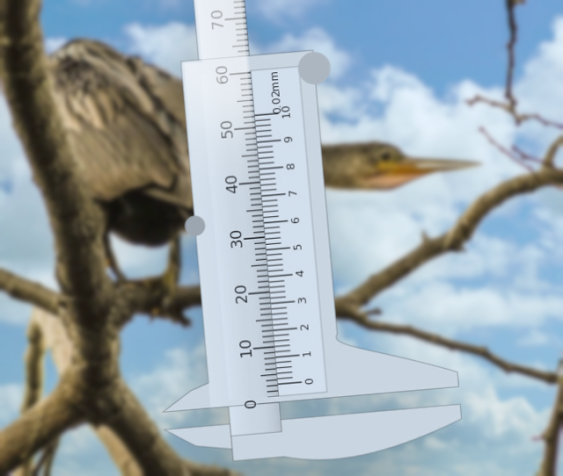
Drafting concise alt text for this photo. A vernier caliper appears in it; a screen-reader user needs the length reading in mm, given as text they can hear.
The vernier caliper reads 3.2 mm
